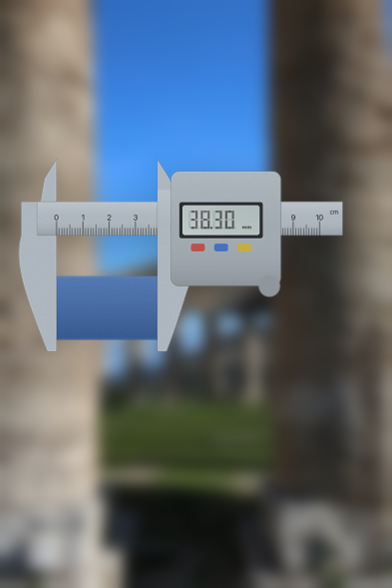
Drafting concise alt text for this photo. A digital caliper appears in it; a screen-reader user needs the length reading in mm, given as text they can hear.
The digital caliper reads 38.30 mm
